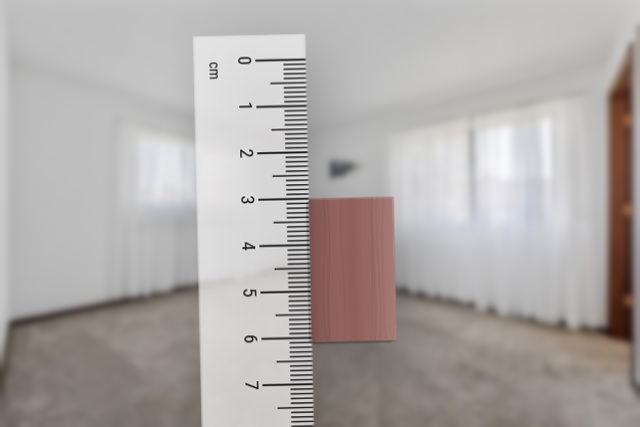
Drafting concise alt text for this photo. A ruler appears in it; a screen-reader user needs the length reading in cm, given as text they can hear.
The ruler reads 3.1 cm
